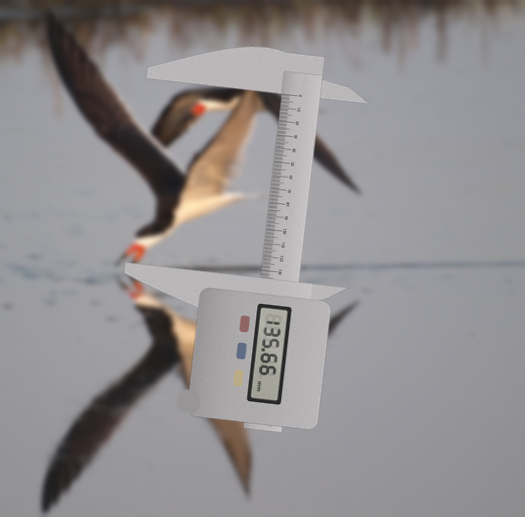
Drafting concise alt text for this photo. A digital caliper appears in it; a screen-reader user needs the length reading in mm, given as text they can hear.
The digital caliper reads 135.66 mm
